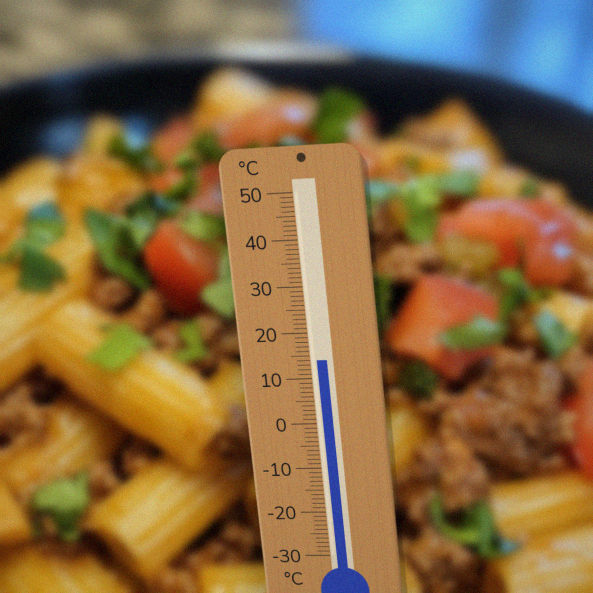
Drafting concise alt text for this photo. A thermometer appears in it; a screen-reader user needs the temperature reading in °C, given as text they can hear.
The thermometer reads 14 °C
